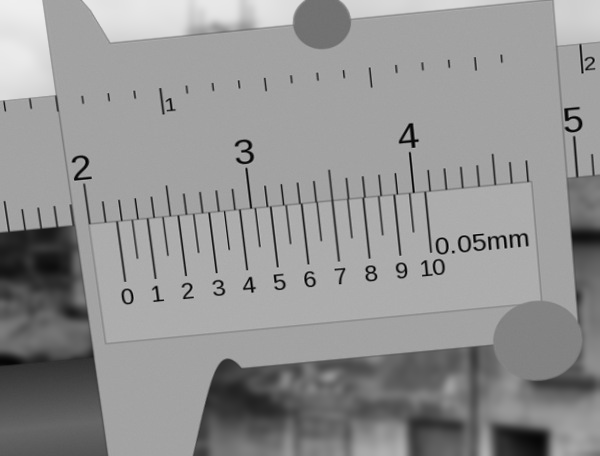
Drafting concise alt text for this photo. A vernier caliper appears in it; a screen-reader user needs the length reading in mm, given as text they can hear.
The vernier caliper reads 21.7 mm
